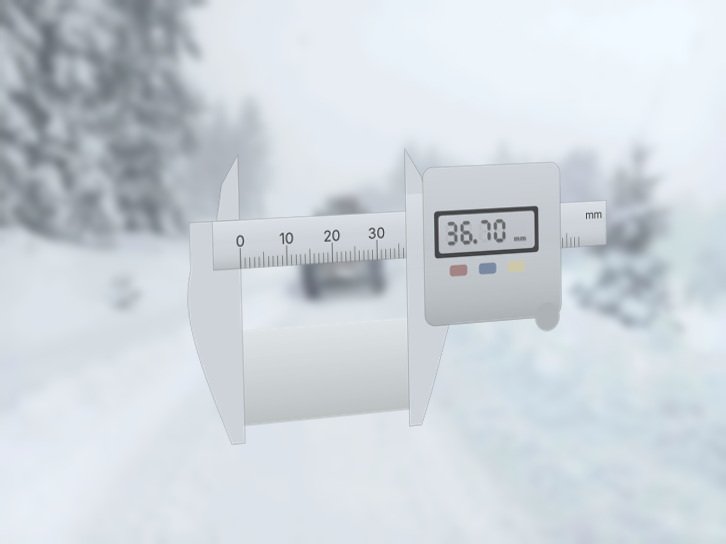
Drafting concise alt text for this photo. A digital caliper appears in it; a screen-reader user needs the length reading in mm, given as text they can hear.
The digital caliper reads 36.70 mm
